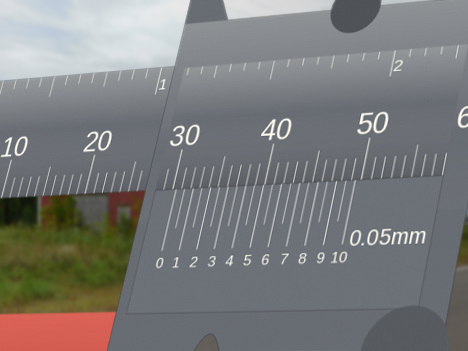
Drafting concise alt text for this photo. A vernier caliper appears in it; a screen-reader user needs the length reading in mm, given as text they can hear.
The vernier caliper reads 30.4 mm
